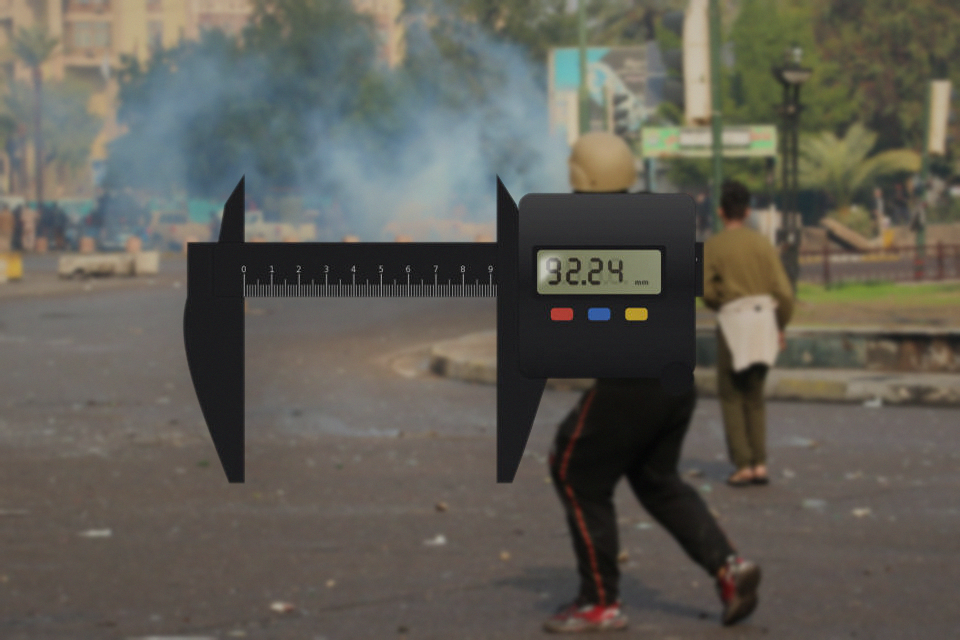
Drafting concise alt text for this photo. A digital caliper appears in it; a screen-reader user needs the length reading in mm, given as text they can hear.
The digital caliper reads 92.24 mm
